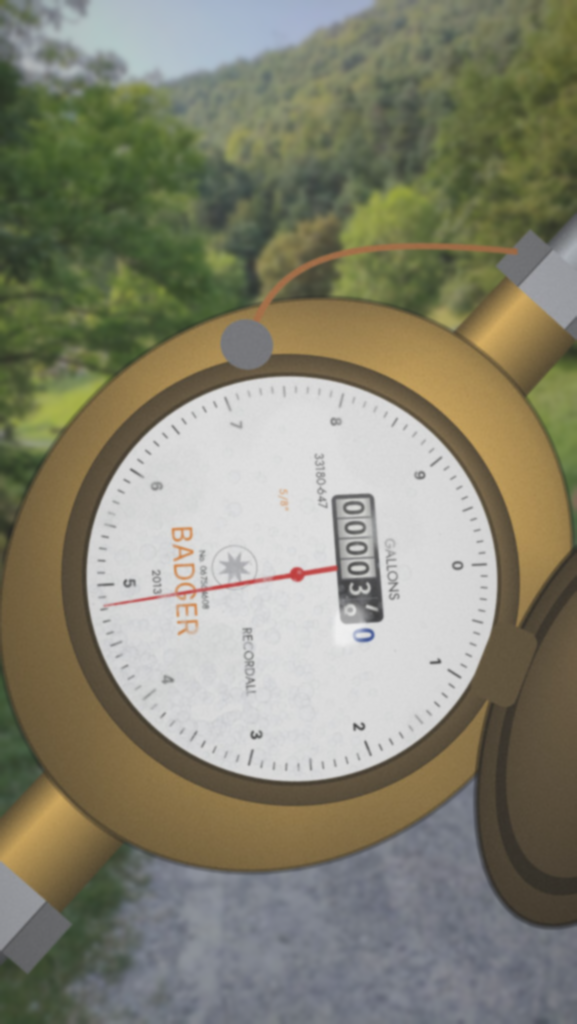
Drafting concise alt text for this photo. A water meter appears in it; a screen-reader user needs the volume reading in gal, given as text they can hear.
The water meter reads 374.8 gal
